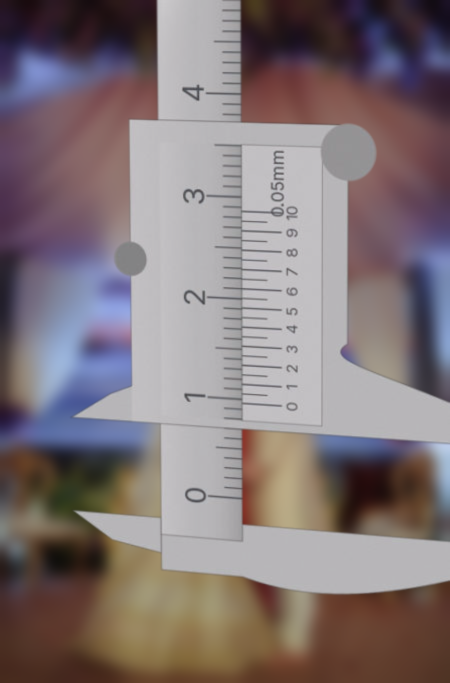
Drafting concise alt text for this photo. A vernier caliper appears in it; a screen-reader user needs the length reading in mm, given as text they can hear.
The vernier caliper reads 9.6 mm
